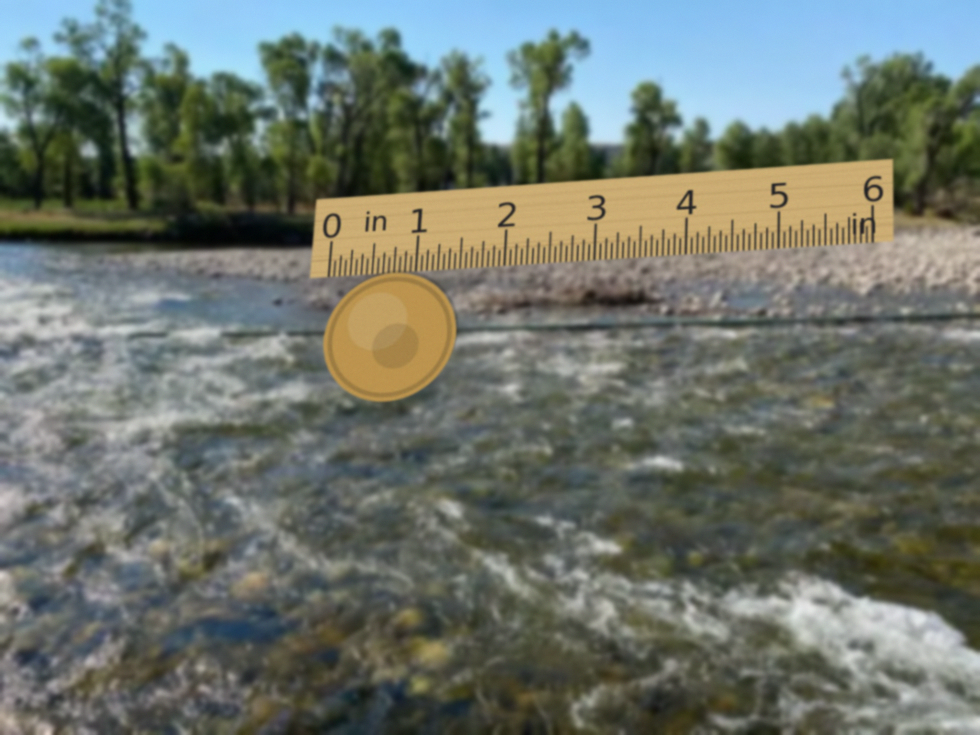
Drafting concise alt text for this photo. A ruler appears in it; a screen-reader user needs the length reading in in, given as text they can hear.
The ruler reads 1.5 in
